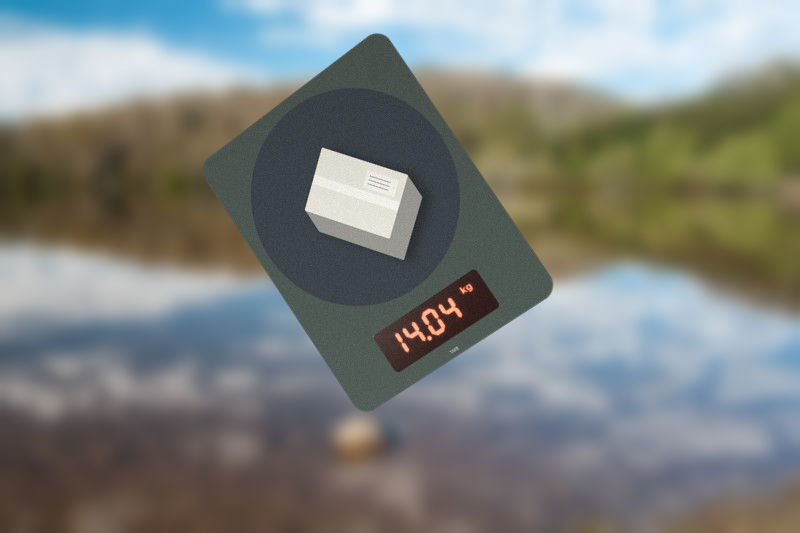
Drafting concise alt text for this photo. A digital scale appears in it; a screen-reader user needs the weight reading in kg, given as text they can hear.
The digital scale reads 14.04 kg
